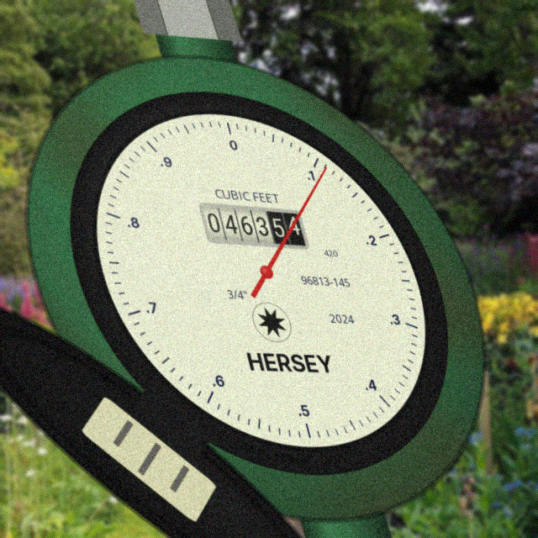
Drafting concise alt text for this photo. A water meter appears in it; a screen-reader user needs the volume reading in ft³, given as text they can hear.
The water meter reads 46354.11 ft³
